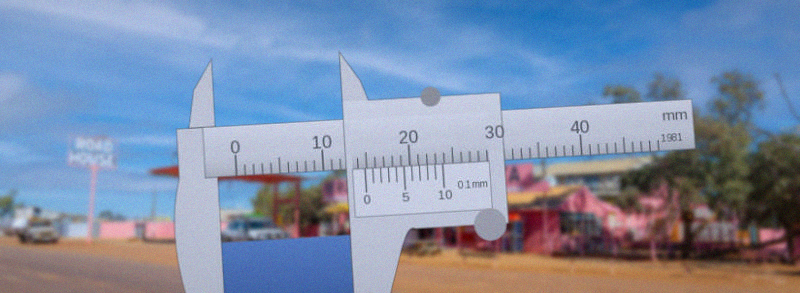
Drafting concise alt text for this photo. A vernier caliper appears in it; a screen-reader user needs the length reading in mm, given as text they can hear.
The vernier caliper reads 14.8 mm
